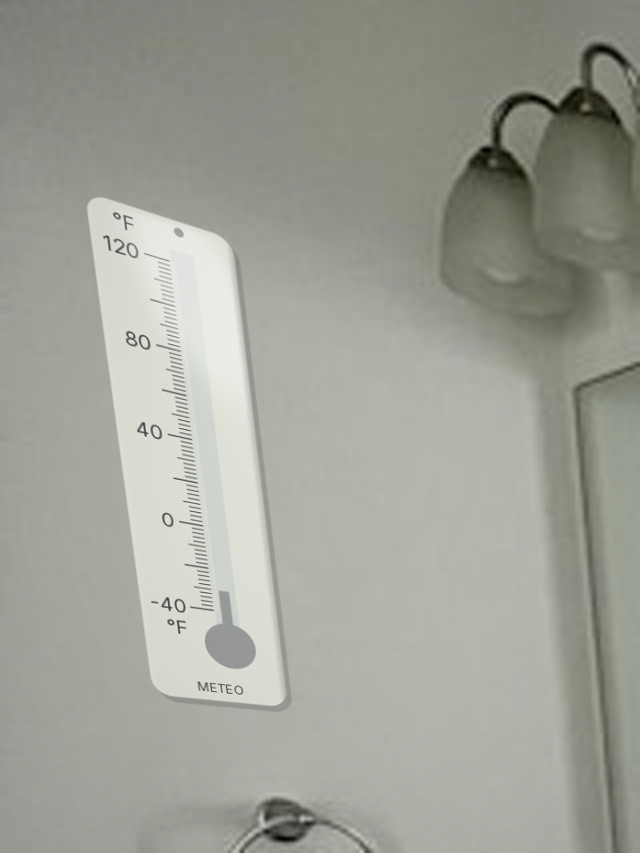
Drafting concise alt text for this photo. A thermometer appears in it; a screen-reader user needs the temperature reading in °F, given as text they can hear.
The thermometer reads -30 °F
